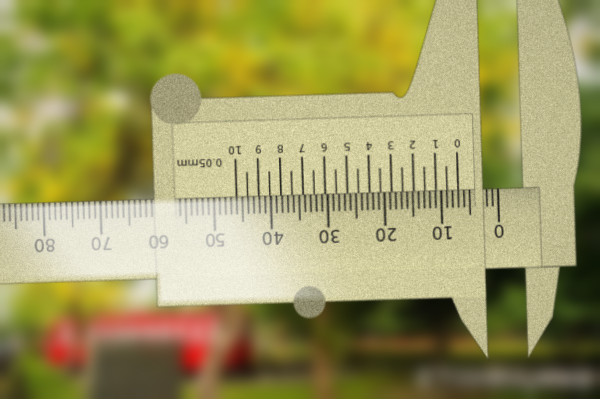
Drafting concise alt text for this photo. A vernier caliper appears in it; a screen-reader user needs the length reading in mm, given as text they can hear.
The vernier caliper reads 7.0 mm
